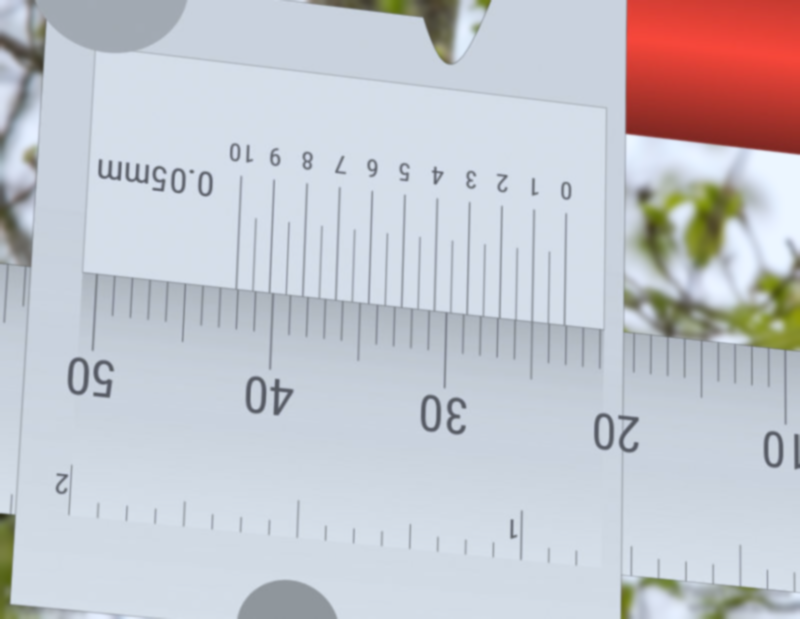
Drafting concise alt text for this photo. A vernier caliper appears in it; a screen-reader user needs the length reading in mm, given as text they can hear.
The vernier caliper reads 23.1 mm
